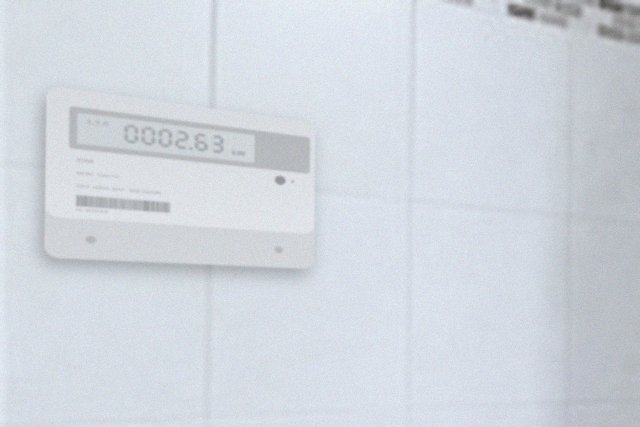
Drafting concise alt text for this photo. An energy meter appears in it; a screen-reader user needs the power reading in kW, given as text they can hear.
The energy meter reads 2.63 kW
